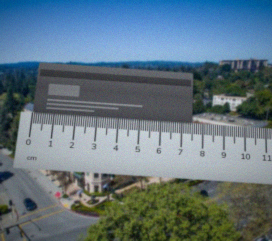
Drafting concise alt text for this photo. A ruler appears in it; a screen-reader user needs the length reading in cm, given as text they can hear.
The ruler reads 7.5 cm
